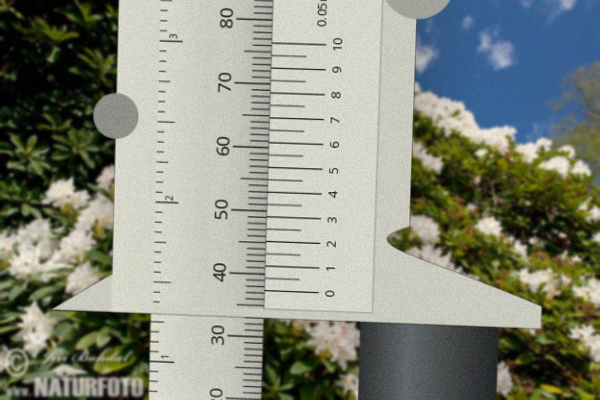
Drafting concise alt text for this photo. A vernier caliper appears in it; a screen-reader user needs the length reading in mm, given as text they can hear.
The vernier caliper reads 37.4 mm
